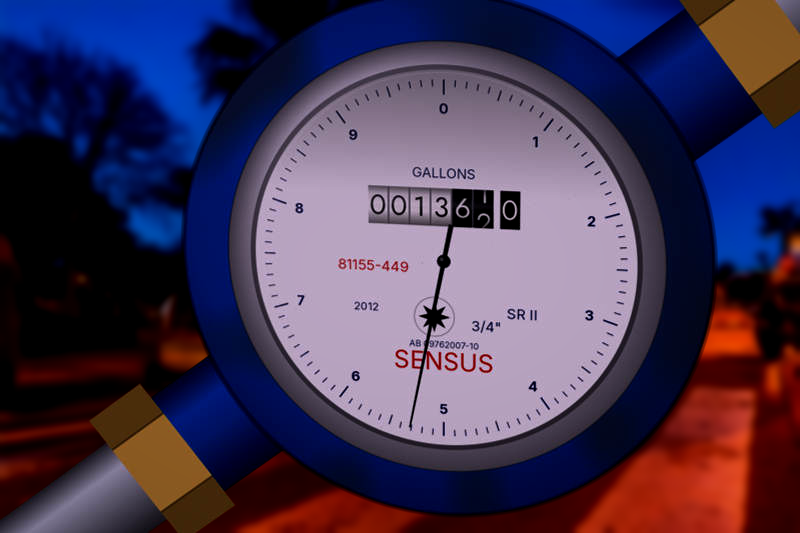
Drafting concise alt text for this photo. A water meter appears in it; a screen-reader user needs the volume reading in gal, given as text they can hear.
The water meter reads 13615.3 gal
